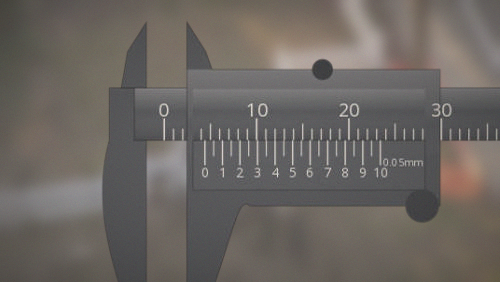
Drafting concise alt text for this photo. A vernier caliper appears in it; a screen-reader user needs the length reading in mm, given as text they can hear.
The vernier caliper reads 4.4 mm
